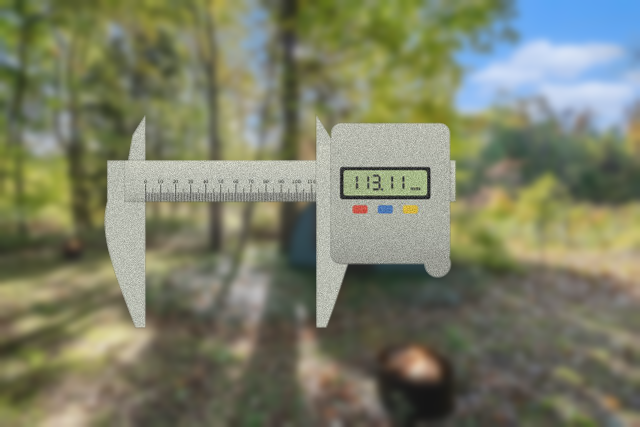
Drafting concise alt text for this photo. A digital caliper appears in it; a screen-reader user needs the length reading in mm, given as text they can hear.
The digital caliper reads 113.11 mm
